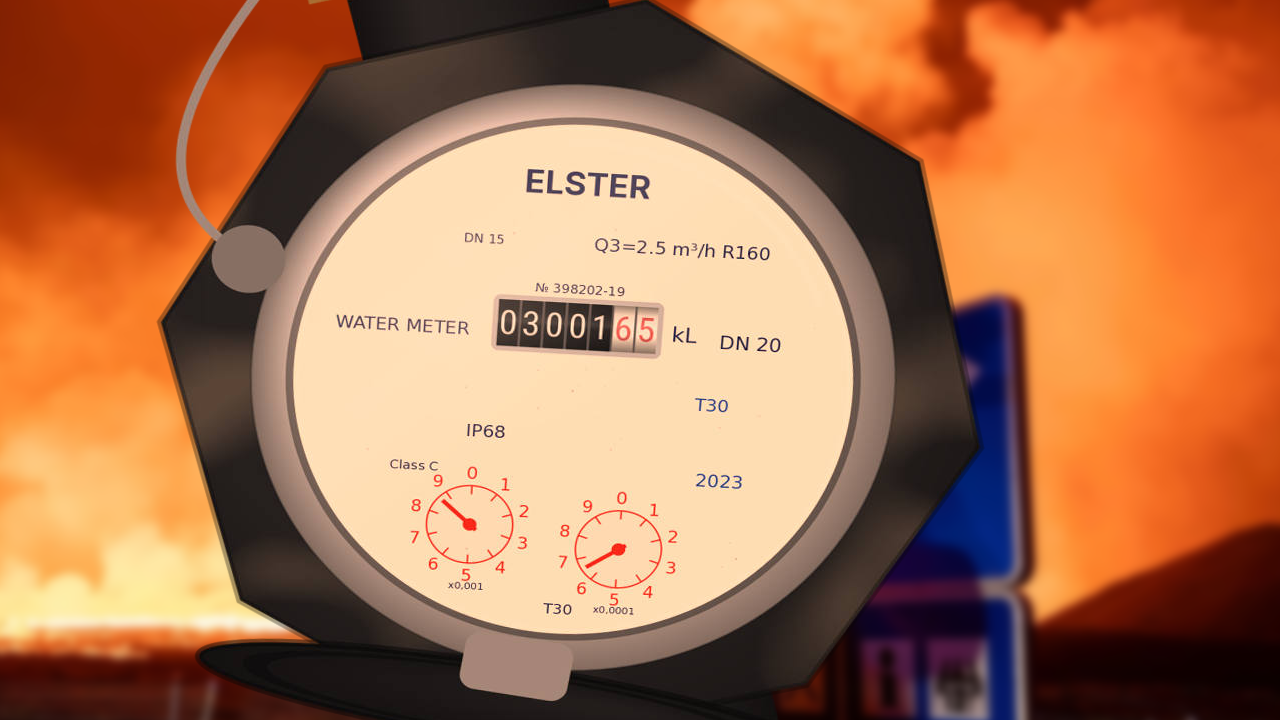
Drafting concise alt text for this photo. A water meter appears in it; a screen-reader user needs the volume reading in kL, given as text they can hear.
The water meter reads 3001.6586 kL
